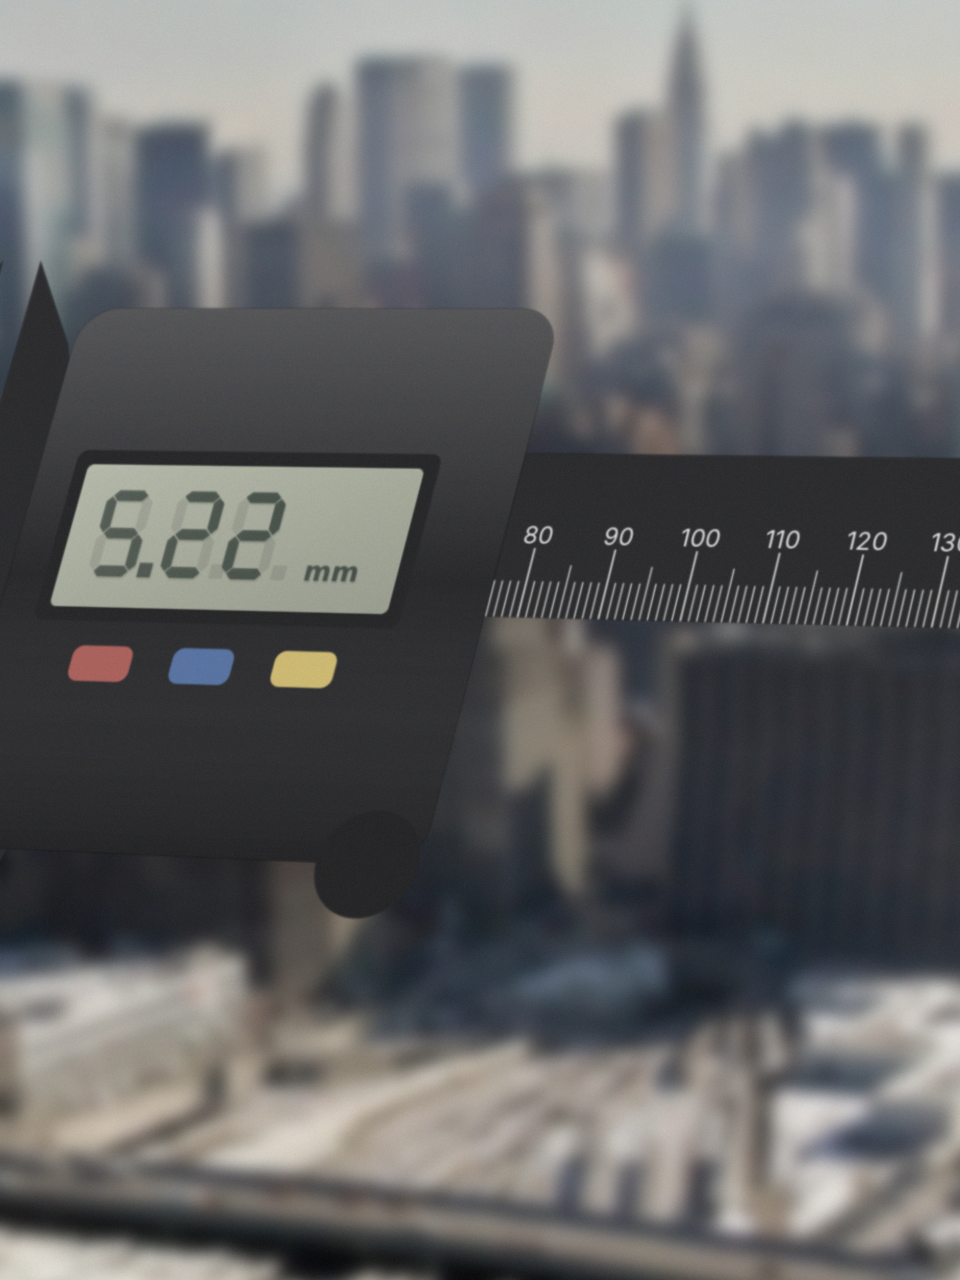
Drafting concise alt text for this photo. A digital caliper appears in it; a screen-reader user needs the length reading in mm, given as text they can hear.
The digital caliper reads 5.22 mm
